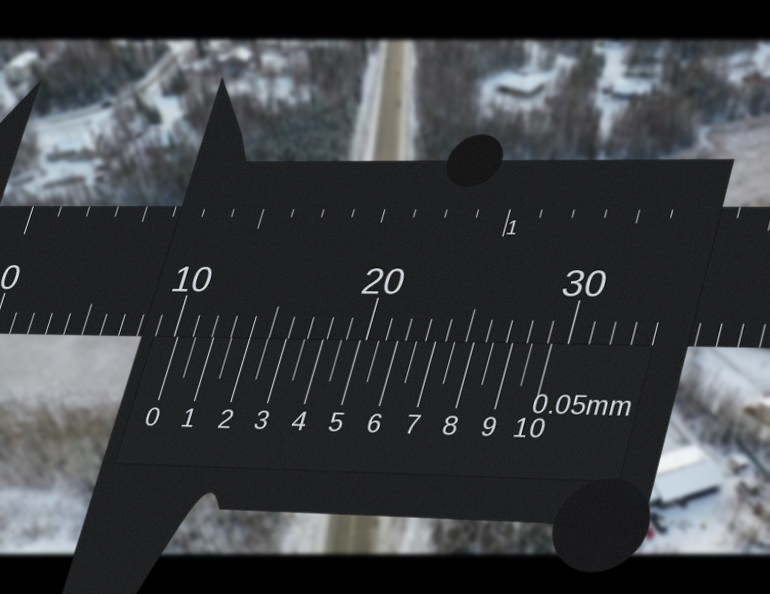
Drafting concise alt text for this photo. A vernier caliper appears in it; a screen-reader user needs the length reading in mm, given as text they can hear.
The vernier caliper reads 10.2 mm
